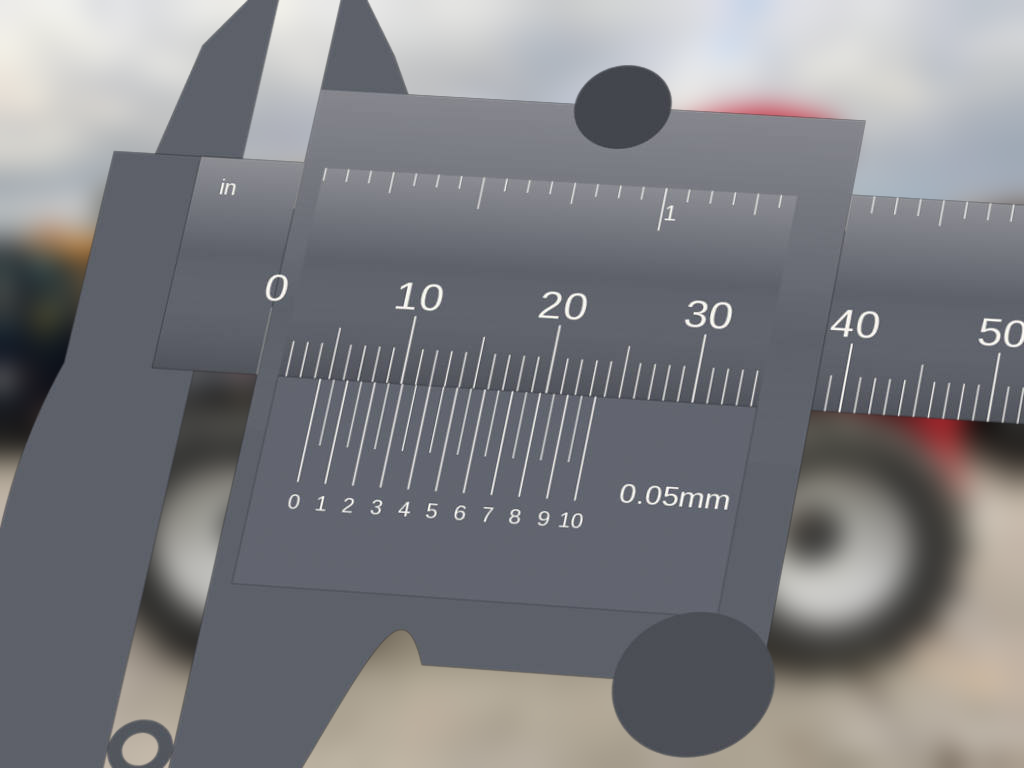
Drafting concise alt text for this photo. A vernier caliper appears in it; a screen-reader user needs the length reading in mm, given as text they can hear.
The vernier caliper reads 4.4 mm
